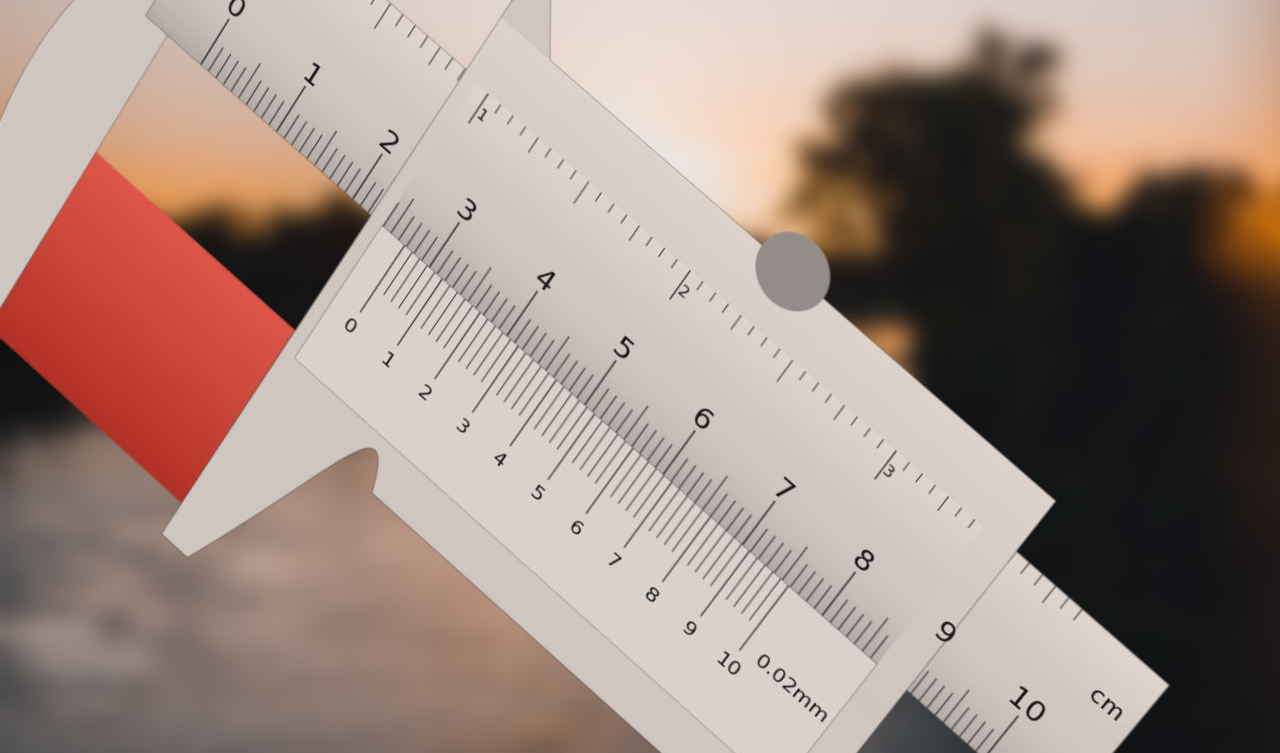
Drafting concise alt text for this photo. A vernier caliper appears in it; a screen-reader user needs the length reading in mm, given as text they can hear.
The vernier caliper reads 26.8 mm
